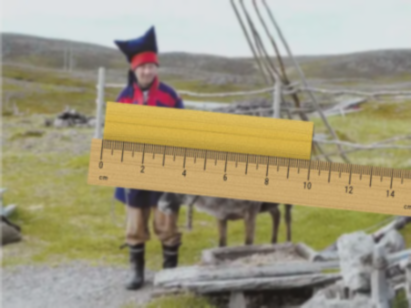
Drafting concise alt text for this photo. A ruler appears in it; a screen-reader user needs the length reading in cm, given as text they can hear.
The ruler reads 10 cm
